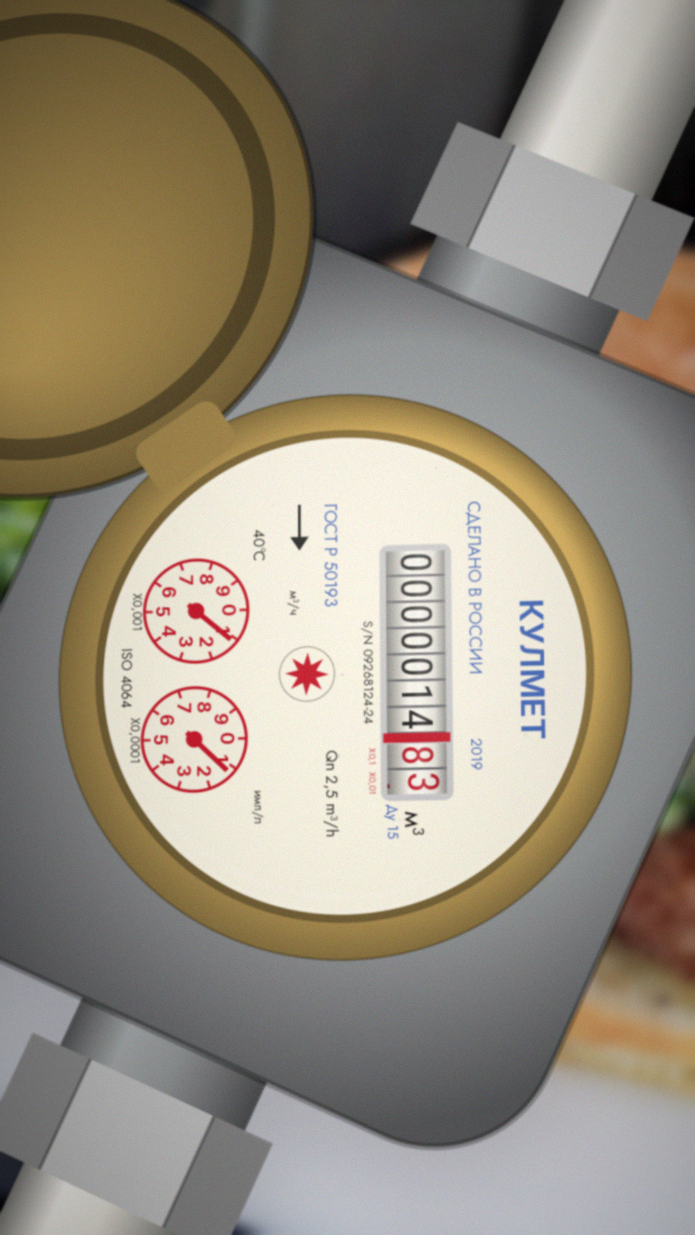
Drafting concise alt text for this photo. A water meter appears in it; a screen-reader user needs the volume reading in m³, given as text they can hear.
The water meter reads 14.8311 m³
